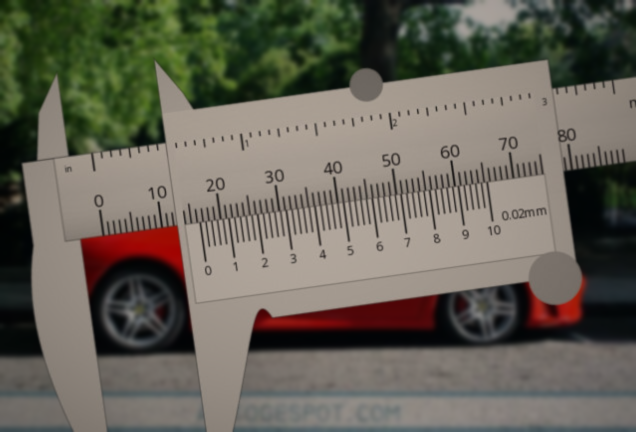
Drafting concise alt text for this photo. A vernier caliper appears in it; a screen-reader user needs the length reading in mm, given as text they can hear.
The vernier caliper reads 16.5 mm
